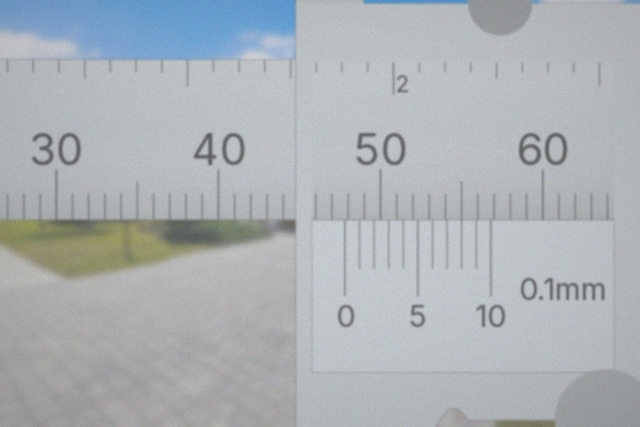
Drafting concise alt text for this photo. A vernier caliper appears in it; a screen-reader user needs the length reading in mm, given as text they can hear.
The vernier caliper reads 47.8 mm
